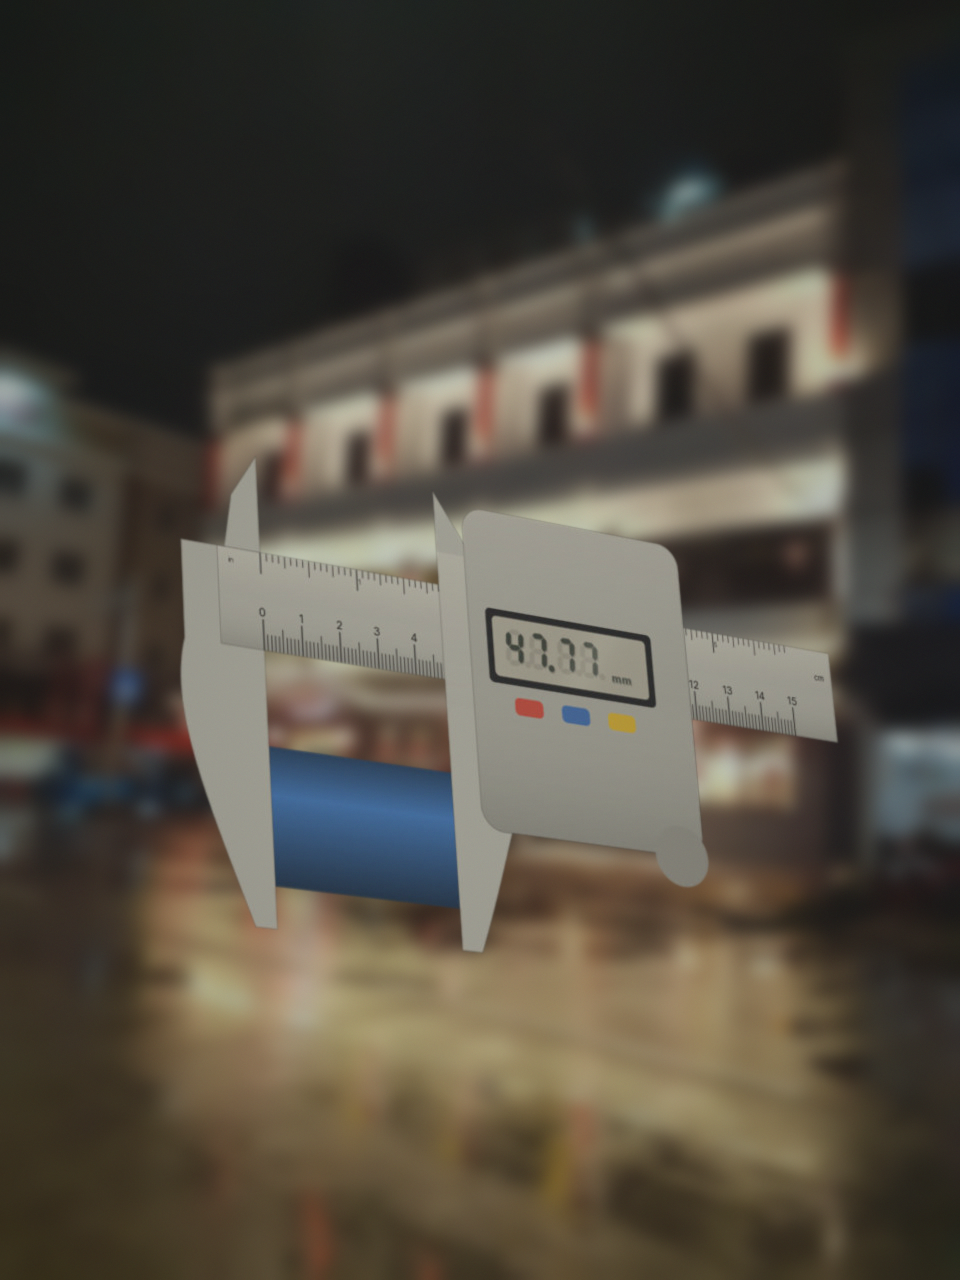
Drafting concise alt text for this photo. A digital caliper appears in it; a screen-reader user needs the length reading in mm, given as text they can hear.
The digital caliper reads 47.77 mm
